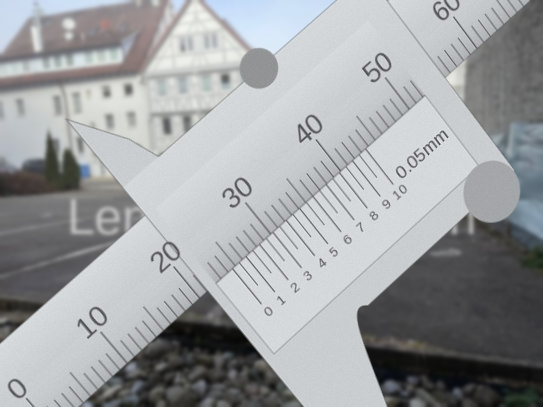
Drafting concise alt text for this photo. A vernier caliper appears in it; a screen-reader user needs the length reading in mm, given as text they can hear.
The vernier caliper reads 24.6 mm
